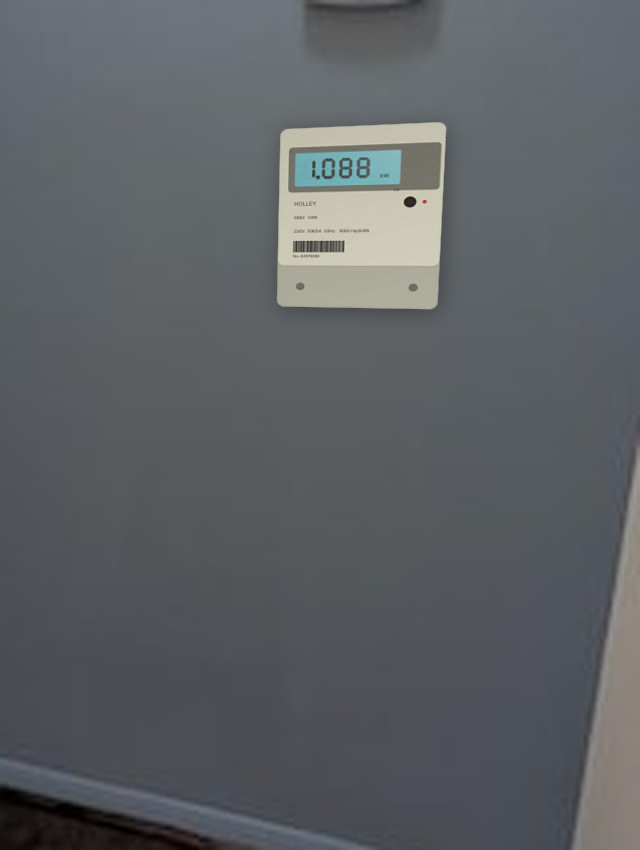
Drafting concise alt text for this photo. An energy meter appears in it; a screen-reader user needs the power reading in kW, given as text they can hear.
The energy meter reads 1.088 kW
